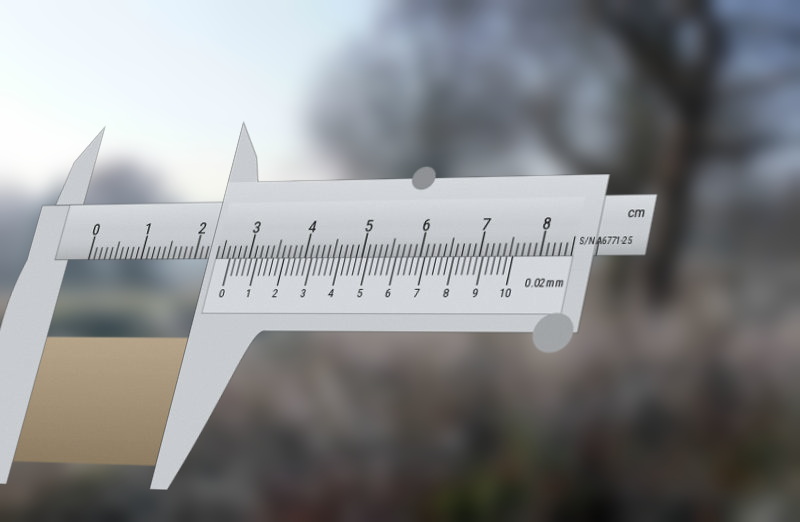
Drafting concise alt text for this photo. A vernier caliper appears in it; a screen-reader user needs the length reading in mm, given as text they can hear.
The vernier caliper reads 26.5 mm
